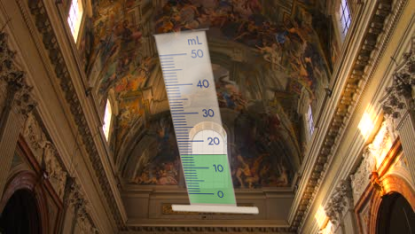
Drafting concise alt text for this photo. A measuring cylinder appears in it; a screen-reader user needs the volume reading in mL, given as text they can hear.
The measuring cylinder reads 15 mL
